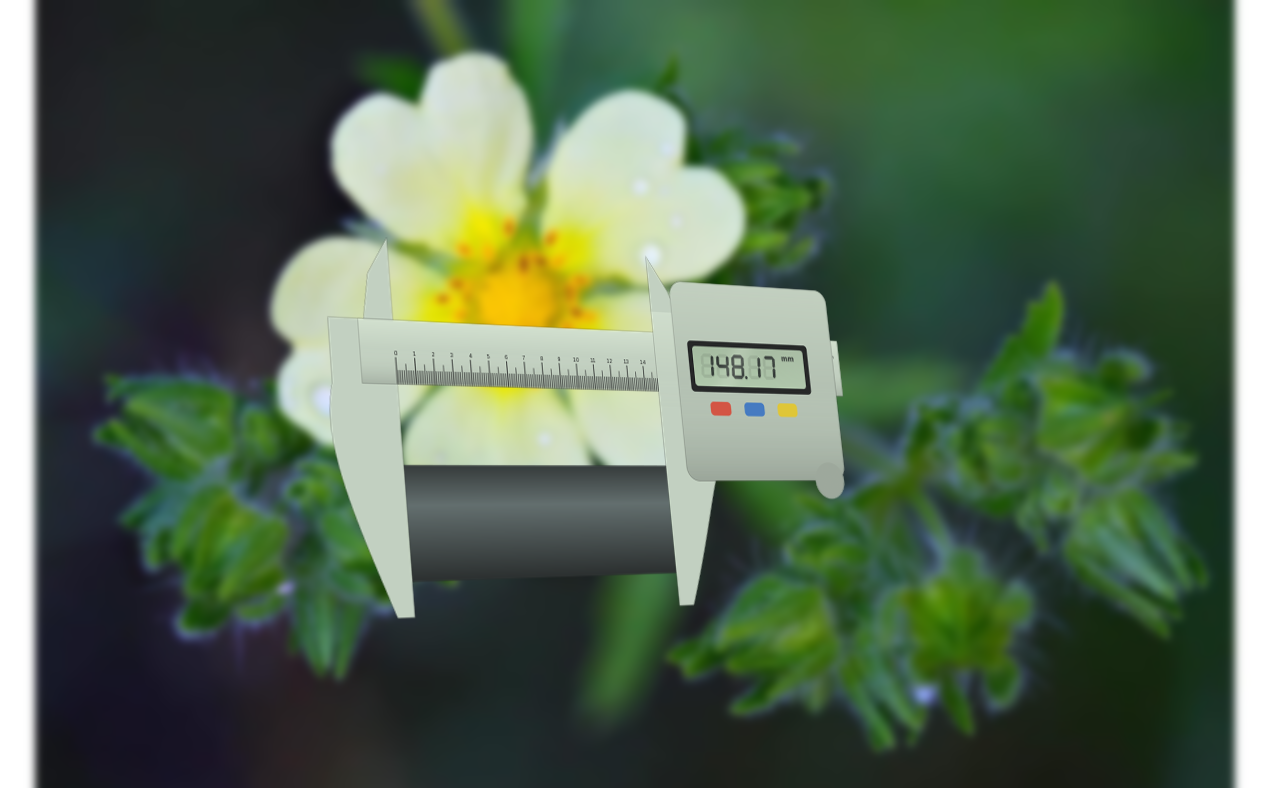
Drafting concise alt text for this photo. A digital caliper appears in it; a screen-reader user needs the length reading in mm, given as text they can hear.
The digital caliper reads 148.17 mm
